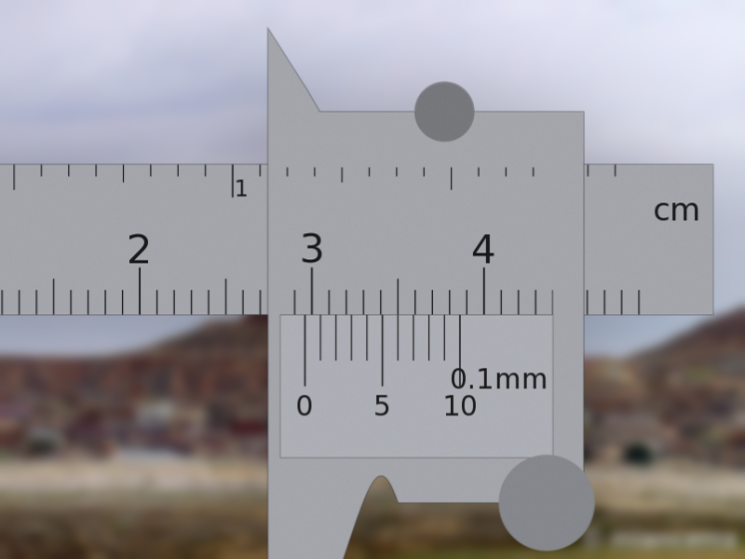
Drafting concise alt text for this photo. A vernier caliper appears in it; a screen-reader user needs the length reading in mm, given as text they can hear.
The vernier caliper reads 29.6 mm
